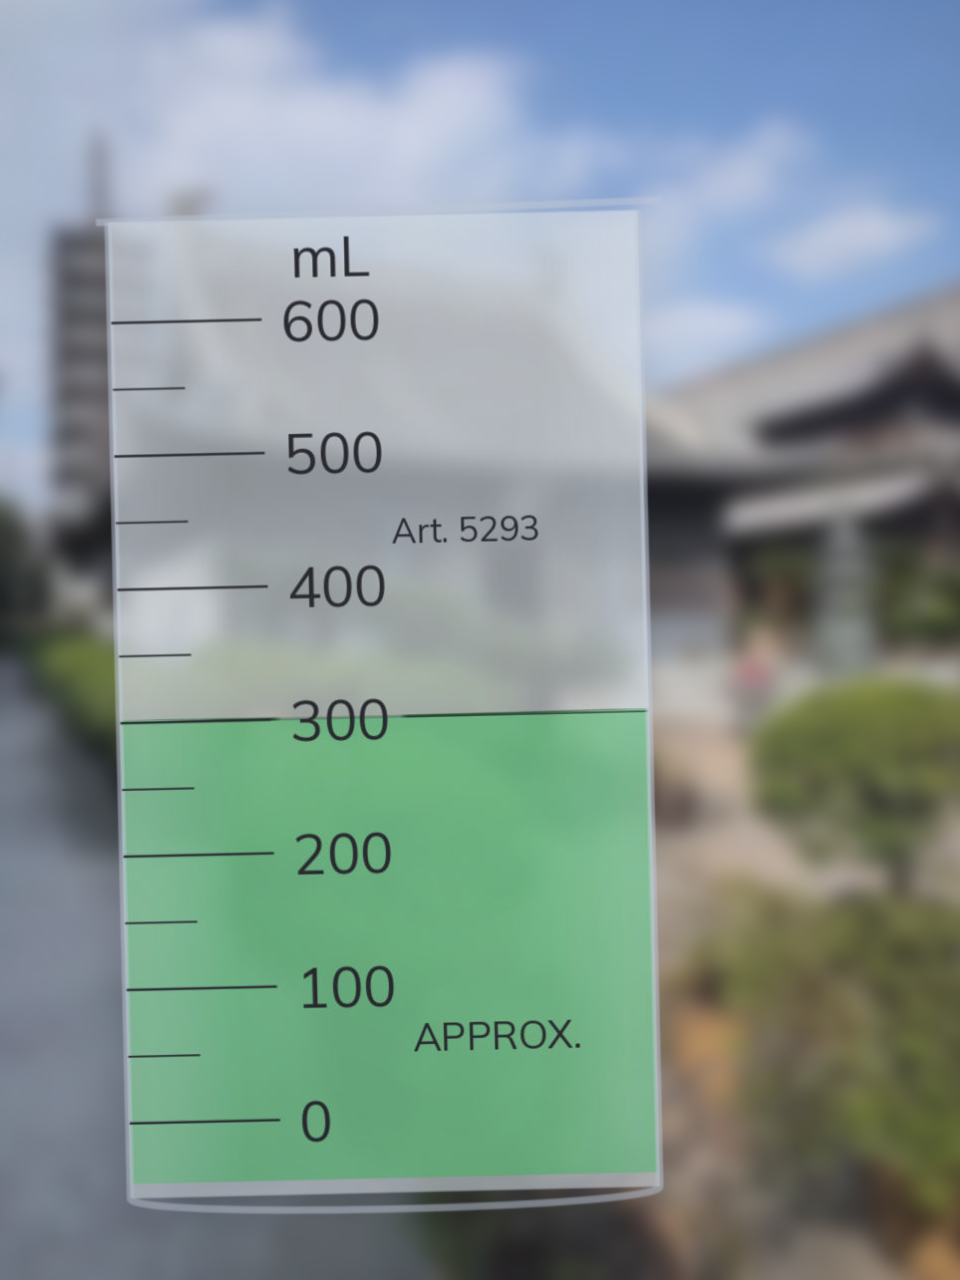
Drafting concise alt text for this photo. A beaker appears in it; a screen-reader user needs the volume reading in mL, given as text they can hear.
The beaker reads 300 mL
